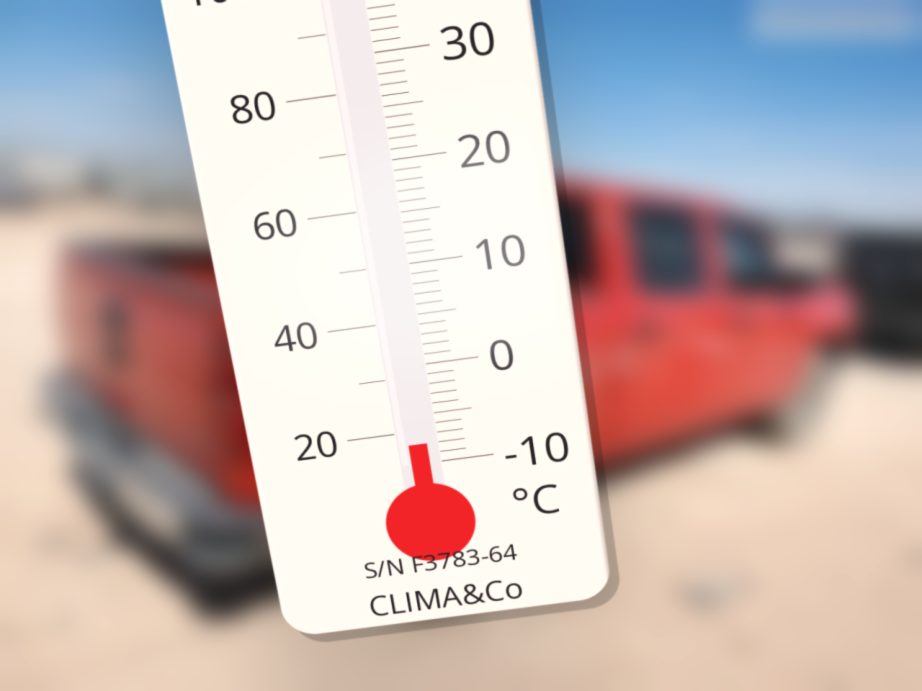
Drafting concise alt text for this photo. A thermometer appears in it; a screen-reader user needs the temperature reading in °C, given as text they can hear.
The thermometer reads -8 °C
